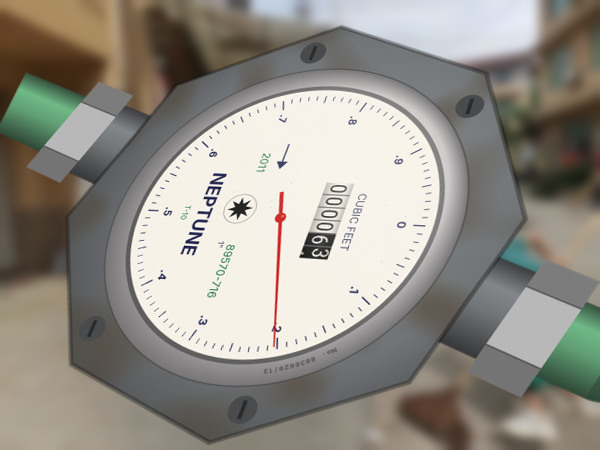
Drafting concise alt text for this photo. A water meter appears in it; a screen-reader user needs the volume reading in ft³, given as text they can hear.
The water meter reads 63.20 ft³
